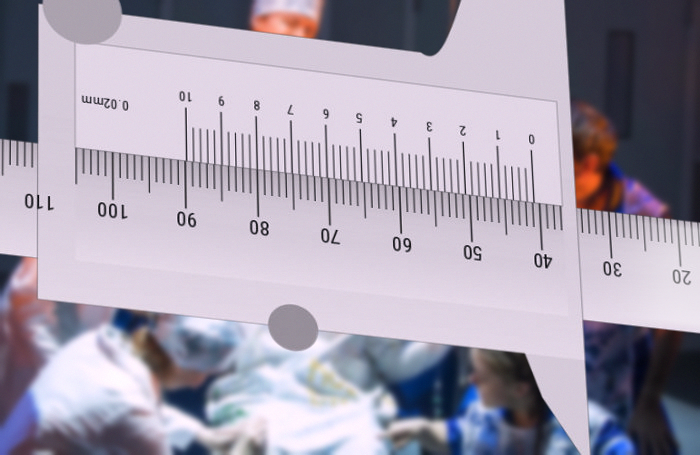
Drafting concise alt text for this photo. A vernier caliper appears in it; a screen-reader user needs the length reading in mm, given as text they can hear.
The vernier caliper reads 40.8 mm
